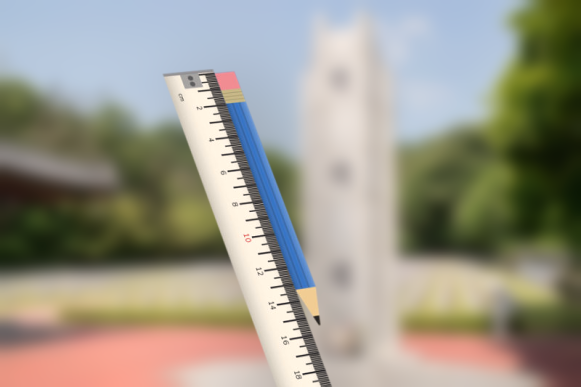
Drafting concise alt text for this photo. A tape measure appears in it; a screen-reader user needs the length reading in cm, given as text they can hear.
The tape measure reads 15.5 cm
